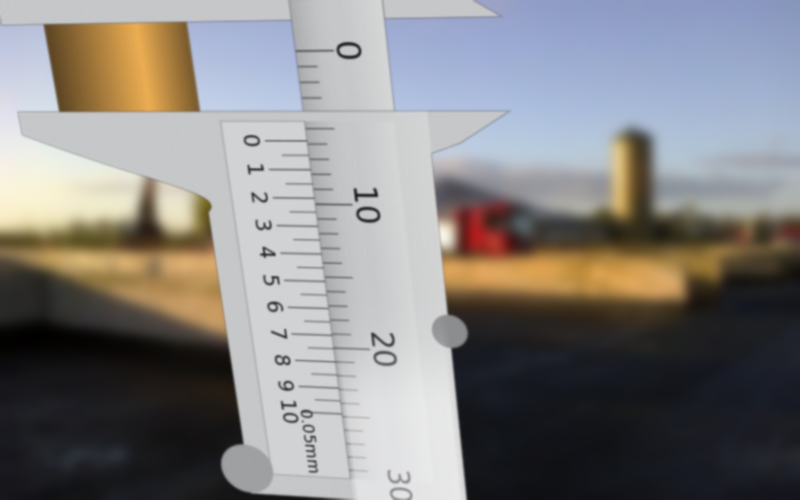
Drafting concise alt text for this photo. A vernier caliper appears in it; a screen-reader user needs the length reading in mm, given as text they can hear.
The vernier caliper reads 5.8 mm
